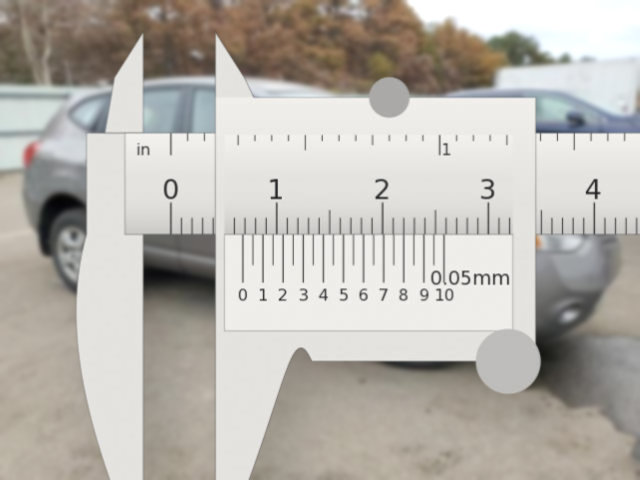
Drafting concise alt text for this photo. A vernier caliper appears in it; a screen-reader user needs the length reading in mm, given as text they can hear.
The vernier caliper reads 6.8 mm
